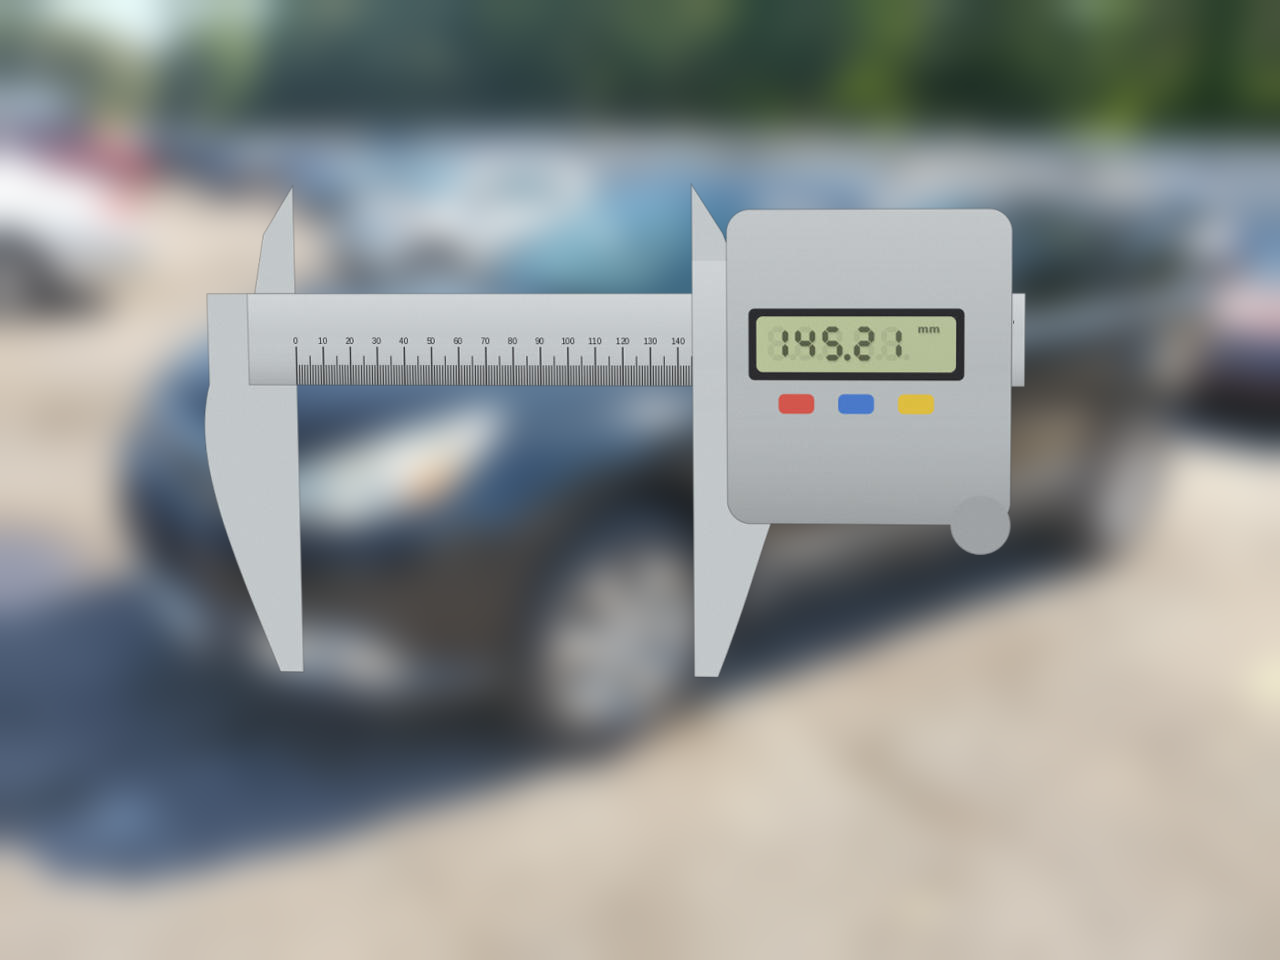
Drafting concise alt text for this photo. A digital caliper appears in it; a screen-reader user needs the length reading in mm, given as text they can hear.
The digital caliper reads 145.21 mm
